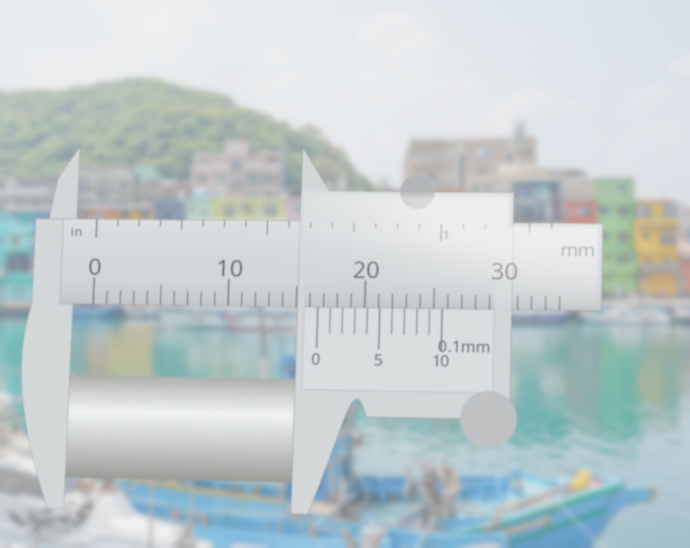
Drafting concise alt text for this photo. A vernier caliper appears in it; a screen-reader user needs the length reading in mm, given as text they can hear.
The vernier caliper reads 16.6 mm
